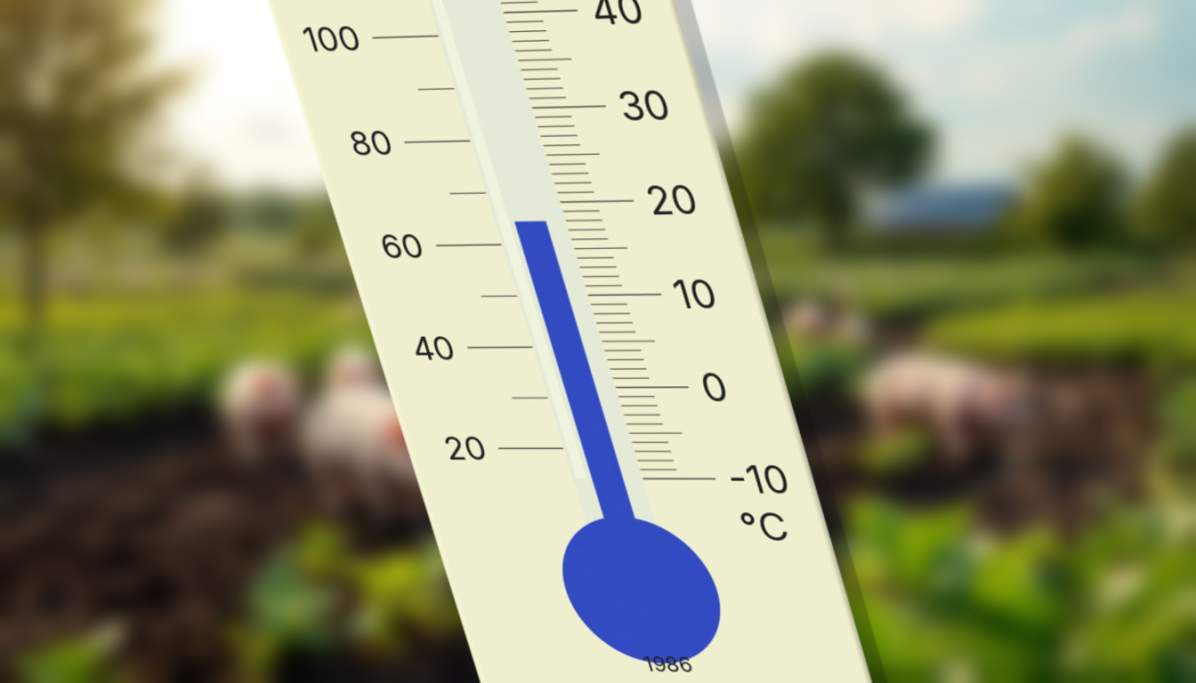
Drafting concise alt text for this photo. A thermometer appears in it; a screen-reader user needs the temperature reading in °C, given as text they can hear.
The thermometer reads 18 °C
